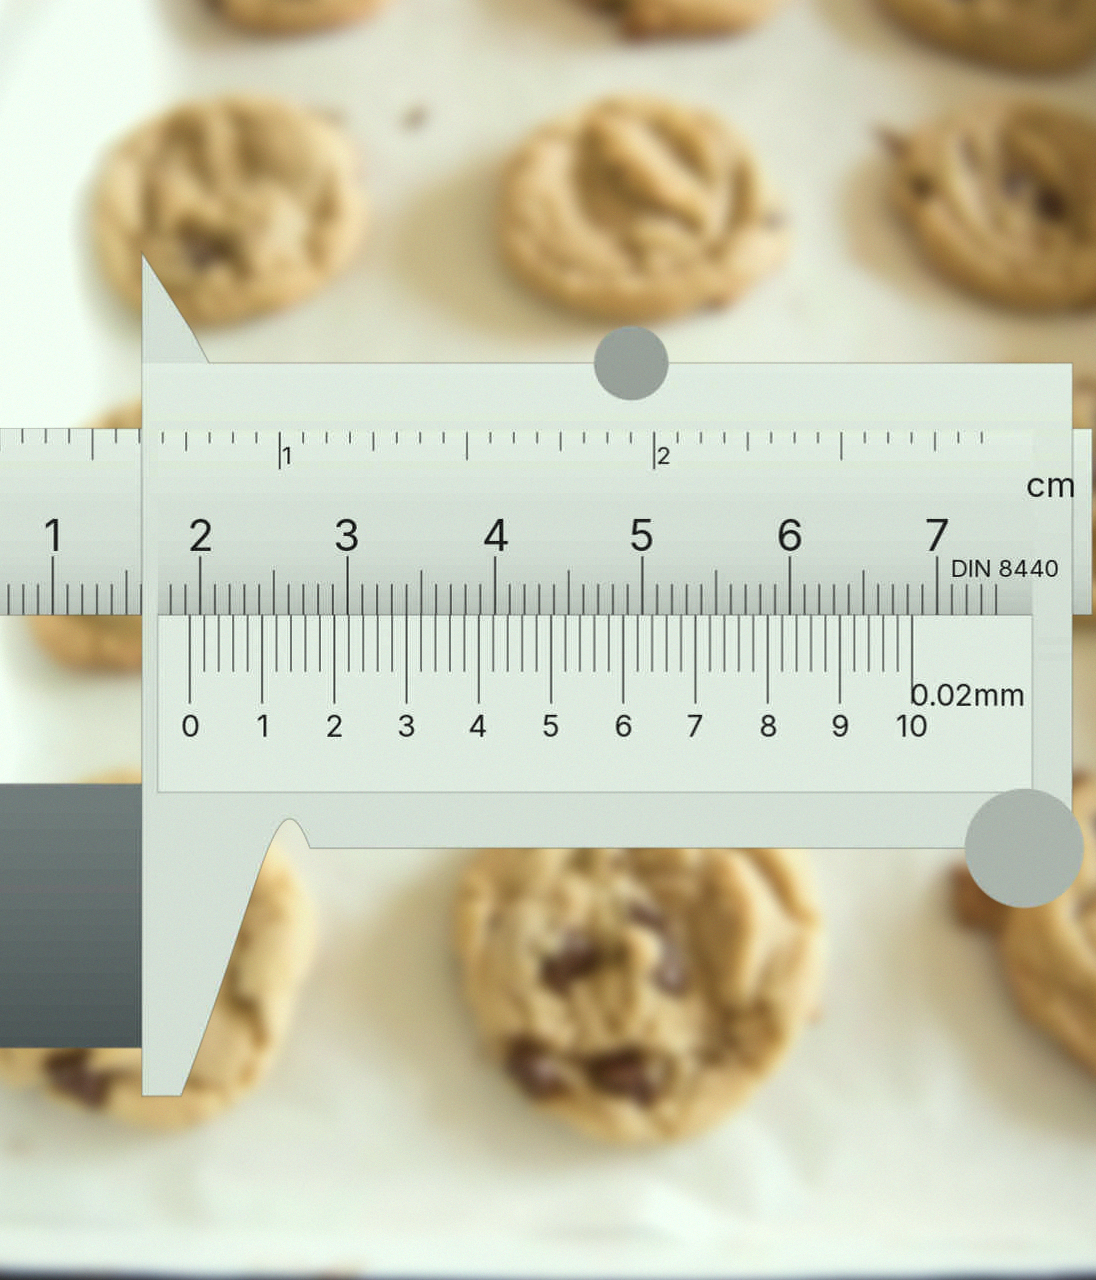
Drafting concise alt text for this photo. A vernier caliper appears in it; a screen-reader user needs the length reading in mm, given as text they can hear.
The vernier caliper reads 19.3 mm
